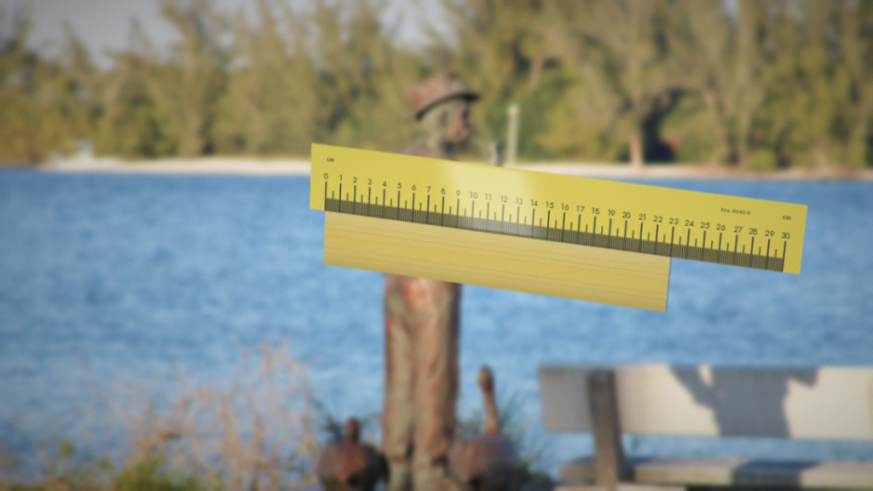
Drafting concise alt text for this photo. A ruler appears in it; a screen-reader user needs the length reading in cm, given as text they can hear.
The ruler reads 23 cm
